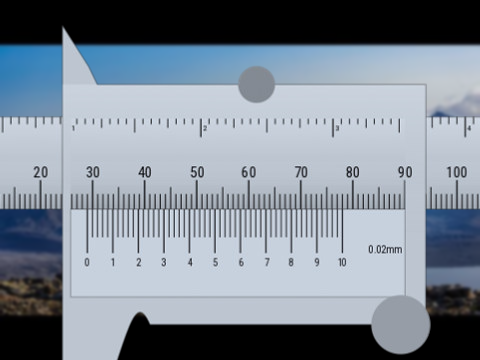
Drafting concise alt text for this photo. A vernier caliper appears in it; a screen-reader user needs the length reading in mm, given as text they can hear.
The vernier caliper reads 29.0 mm
